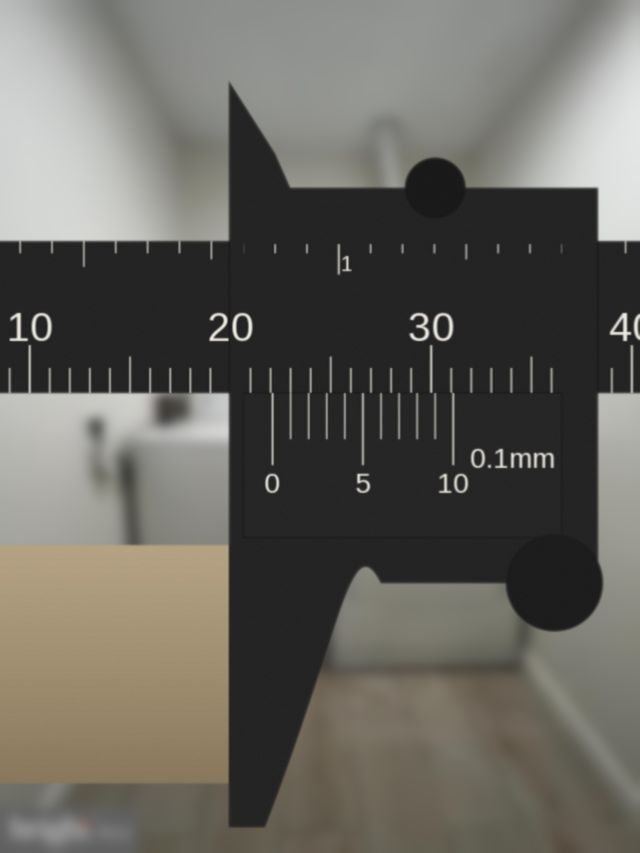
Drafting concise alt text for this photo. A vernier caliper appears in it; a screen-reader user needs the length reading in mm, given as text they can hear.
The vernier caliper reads 22.1 mm
